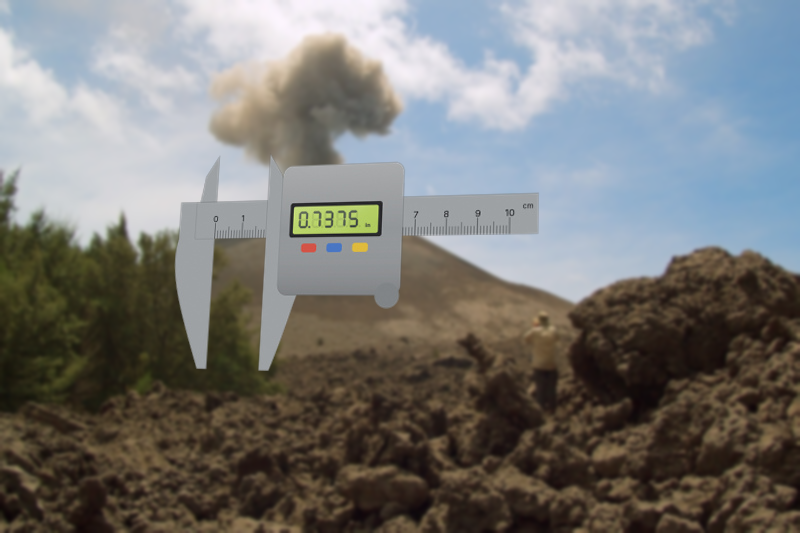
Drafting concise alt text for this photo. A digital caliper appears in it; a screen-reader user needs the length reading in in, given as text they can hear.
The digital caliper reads 0.7375 in
